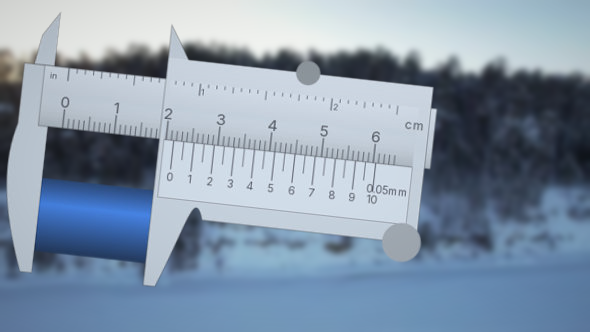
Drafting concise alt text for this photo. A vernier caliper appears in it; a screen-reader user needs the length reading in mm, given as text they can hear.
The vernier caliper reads 21.5 mm
